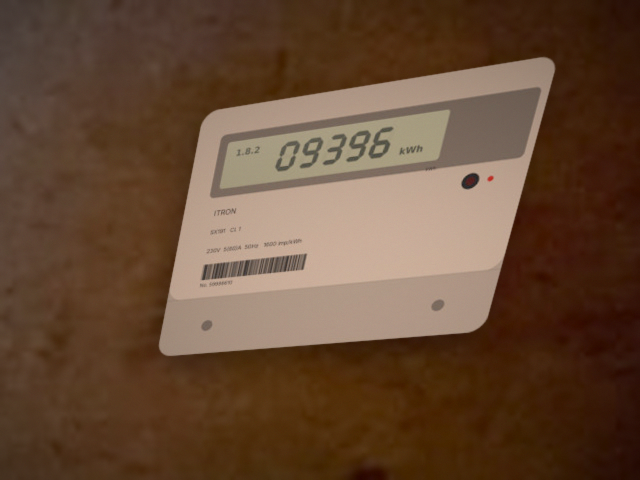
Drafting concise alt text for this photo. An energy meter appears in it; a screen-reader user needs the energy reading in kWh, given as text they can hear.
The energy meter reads 9396 kWh
